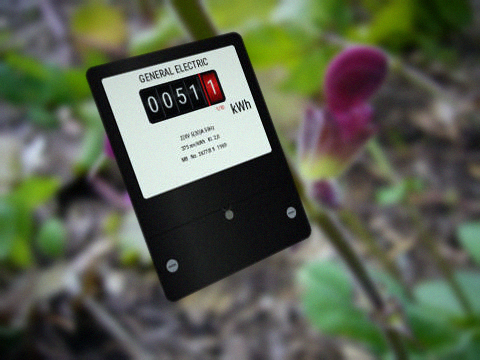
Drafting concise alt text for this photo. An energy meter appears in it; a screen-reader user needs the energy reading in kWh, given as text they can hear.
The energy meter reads 51.1 kWh
